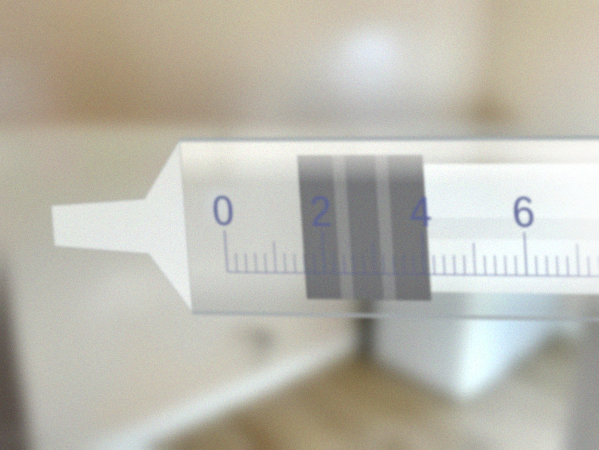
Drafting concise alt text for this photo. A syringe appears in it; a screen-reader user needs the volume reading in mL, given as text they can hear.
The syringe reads 1.6 mL
